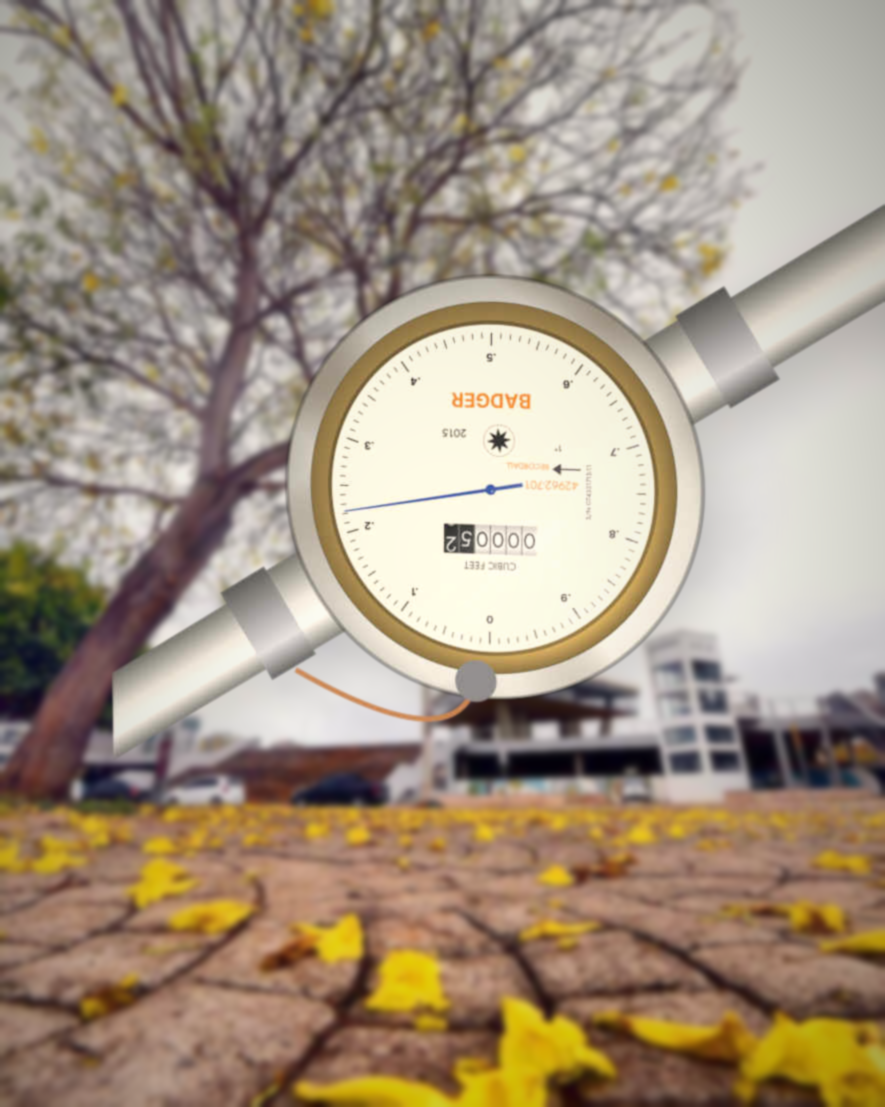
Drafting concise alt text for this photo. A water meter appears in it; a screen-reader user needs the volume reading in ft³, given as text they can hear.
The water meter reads 52.22 ft³
